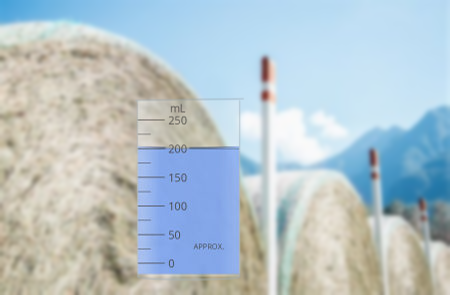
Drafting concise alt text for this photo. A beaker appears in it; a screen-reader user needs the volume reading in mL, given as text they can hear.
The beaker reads 200 mL
